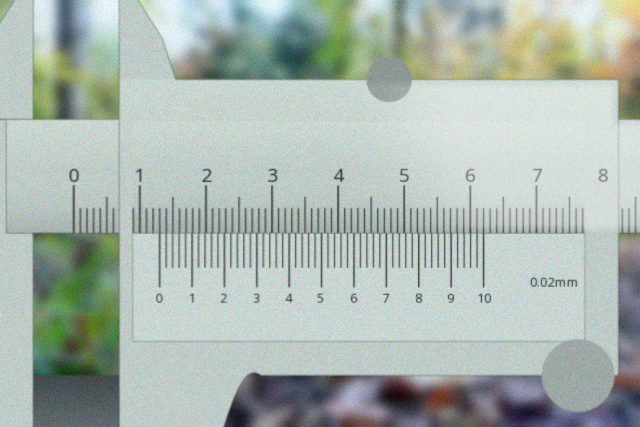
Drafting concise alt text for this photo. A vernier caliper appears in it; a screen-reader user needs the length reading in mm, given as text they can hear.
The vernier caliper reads 13.0 mm
